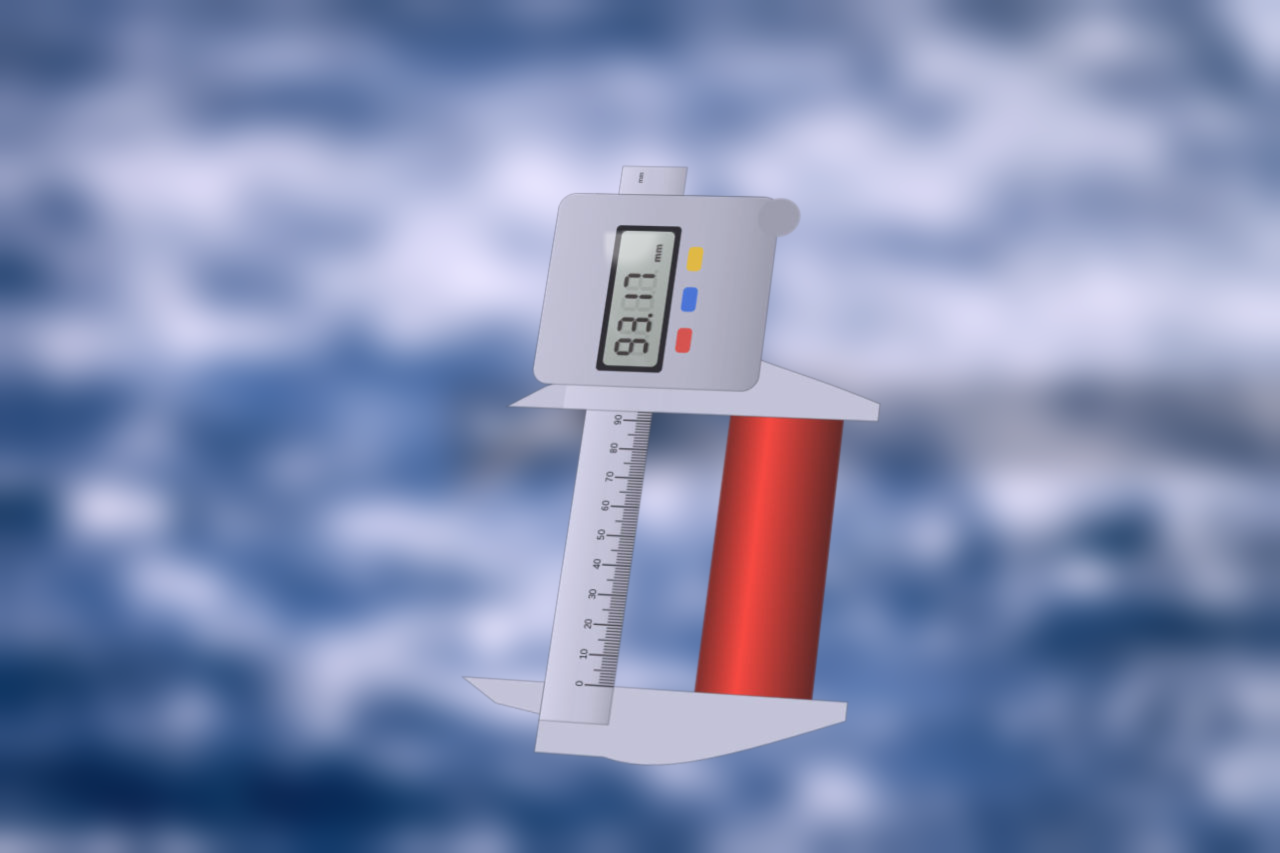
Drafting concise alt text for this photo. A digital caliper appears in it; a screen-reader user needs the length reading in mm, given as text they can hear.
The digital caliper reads 93.17 mm
